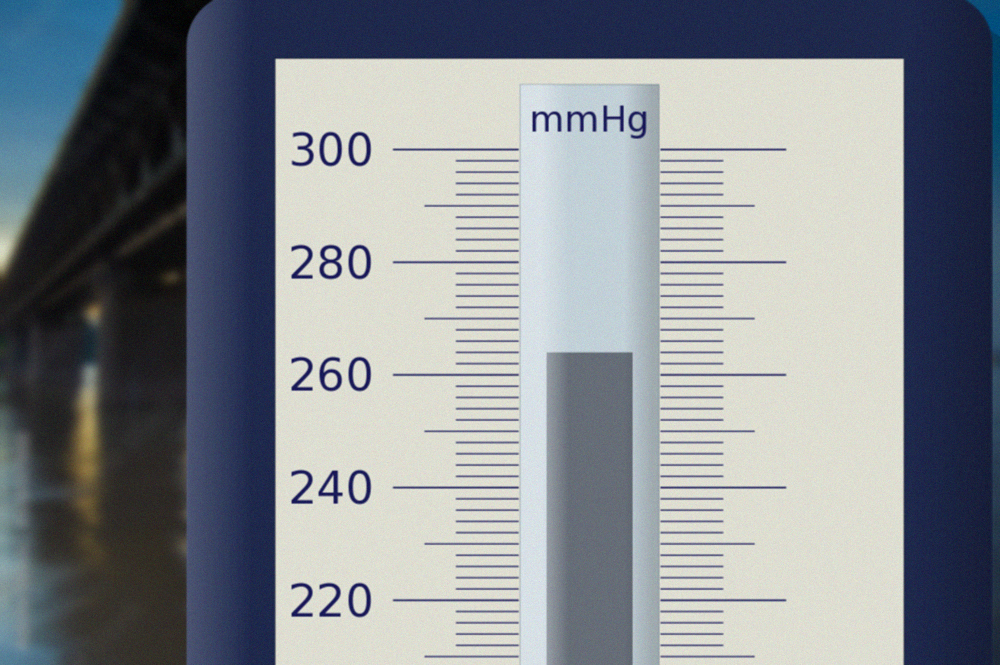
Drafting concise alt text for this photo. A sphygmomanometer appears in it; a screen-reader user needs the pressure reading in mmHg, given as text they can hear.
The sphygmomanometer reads 264 mmHg
